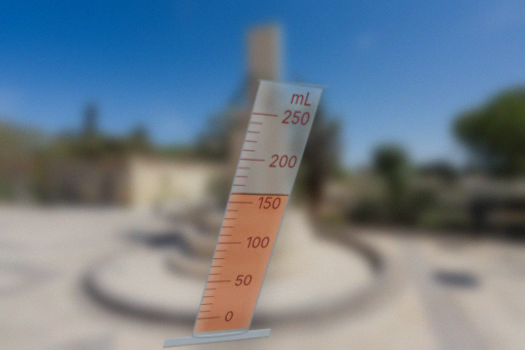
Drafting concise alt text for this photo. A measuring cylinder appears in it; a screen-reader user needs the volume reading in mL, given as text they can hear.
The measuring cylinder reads 160 mL
